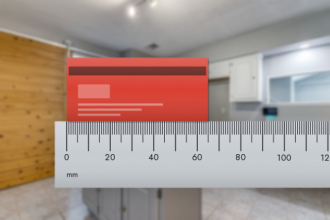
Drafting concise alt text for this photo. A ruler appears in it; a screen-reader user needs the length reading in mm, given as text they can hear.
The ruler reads 65 mm
